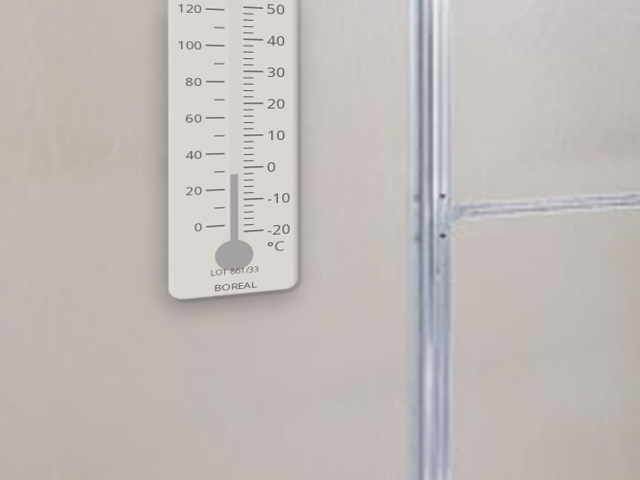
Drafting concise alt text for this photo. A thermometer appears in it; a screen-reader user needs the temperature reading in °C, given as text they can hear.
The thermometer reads -2 °C
